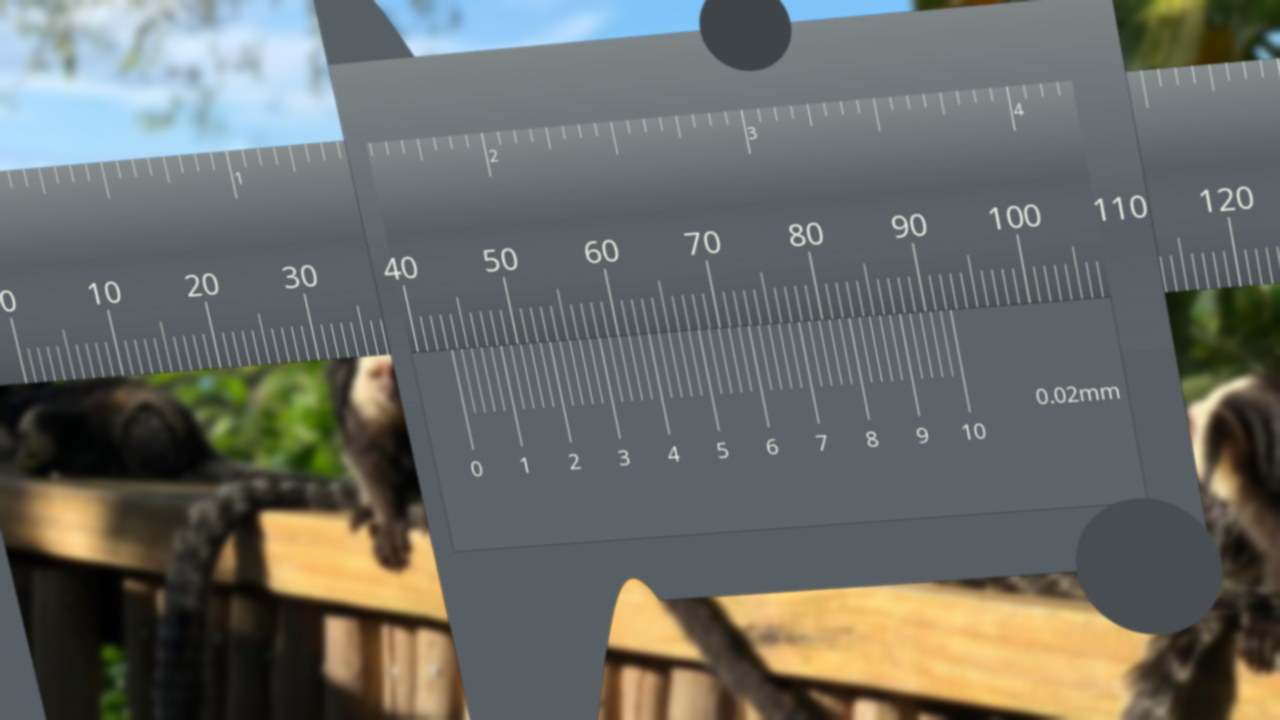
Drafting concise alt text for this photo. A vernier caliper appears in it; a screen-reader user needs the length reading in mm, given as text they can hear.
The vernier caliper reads 43.4 mm
